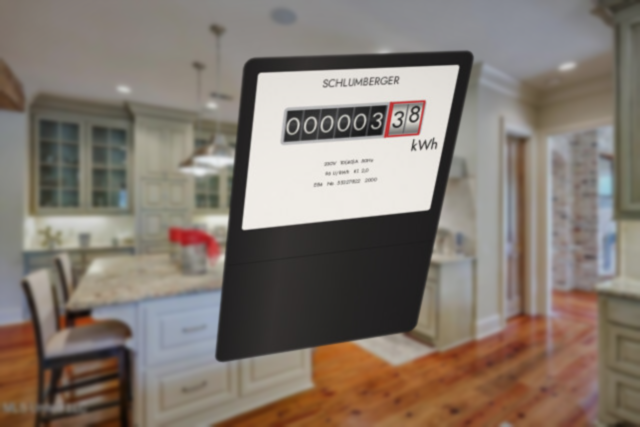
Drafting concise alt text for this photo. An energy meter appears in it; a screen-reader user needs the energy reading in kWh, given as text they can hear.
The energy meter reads 3.38 kWh
